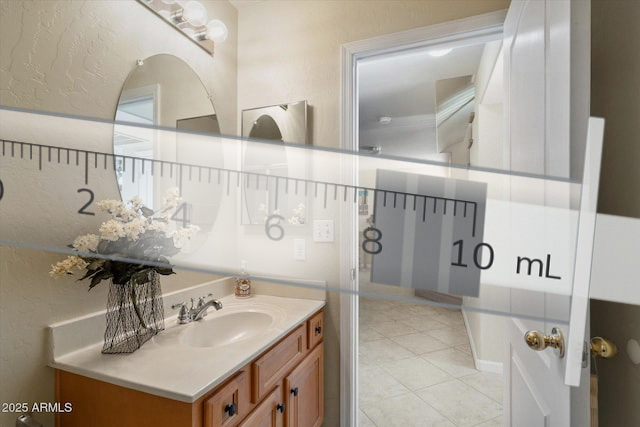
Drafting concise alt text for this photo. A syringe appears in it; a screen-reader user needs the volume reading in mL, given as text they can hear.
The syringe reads 8 mL
